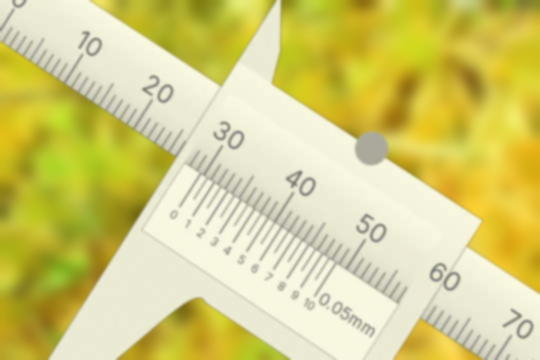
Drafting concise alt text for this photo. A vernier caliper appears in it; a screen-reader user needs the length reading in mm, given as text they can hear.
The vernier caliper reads 29.6 mm
